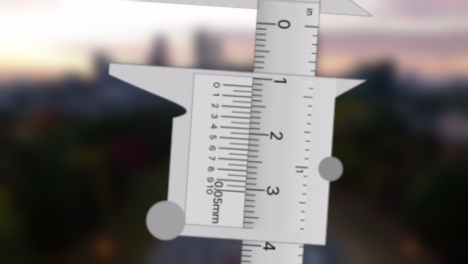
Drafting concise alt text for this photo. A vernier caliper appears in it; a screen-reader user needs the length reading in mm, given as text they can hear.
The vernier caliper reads 11.5 mm
